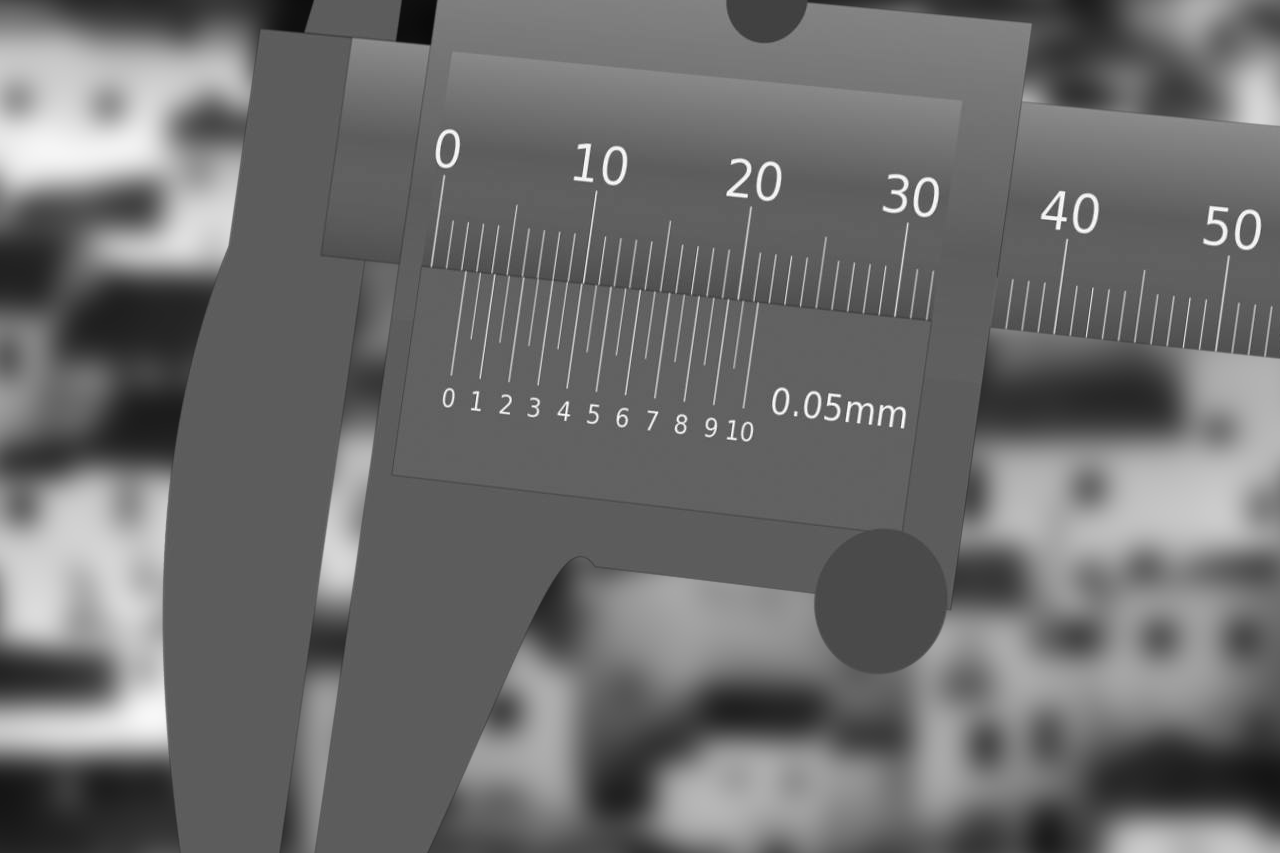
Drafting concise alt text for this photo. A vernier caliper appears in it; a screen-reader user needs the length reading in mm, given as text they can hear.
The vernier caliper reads 2.3 mm
